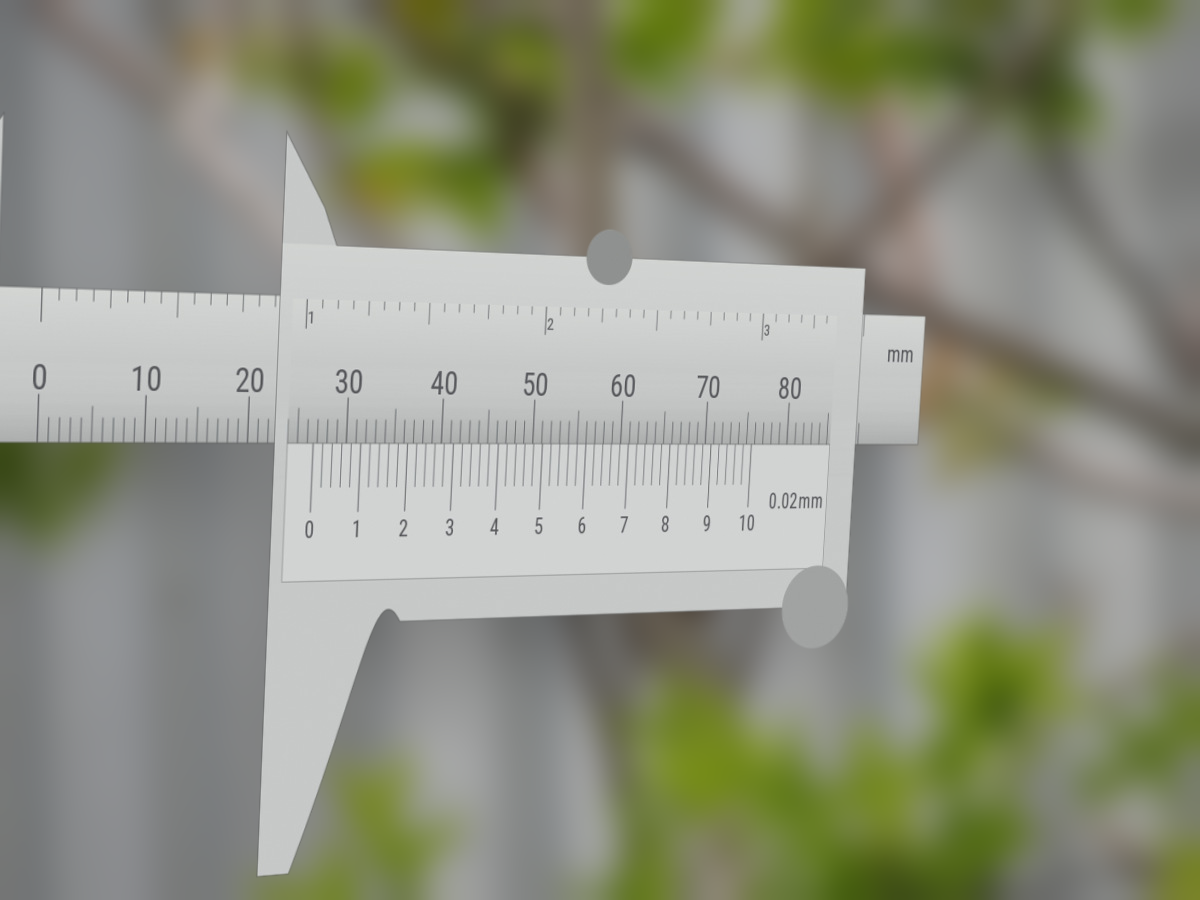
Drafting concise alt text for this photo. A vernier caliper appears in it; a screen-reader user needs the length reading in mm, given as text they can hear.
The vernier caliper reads 26.6 mm
